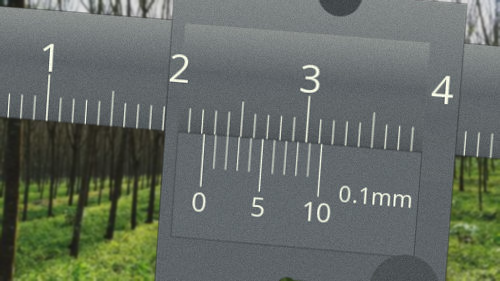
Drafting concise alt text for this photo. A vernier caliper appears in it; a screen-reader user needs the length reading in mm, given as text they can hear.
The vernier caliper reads 22.2 mm
